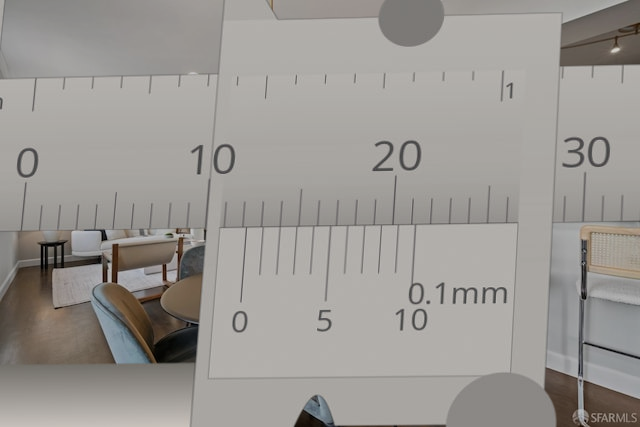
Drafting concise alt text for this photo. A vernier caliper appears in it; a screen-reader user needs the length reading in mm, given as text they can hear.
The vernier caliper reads 12.2 mm
